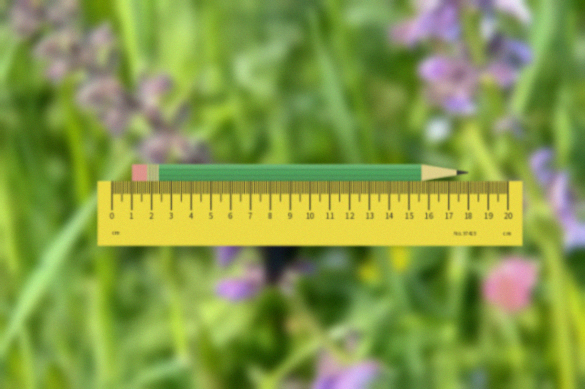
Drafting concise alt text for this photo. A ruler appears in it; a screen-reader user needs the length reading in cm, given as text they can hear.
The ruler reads 17 cm
